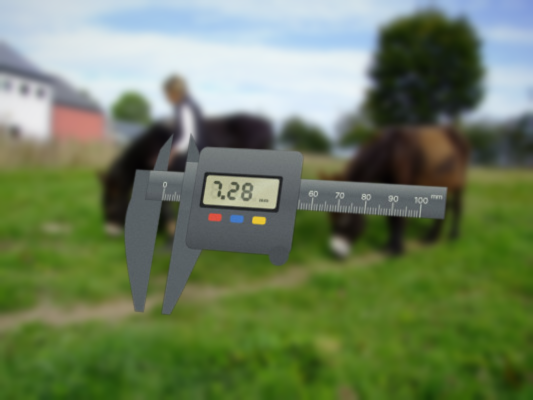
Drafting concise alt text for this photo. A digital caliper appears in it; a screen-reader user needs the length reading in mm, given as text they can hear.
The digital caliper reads 7.28 mm
